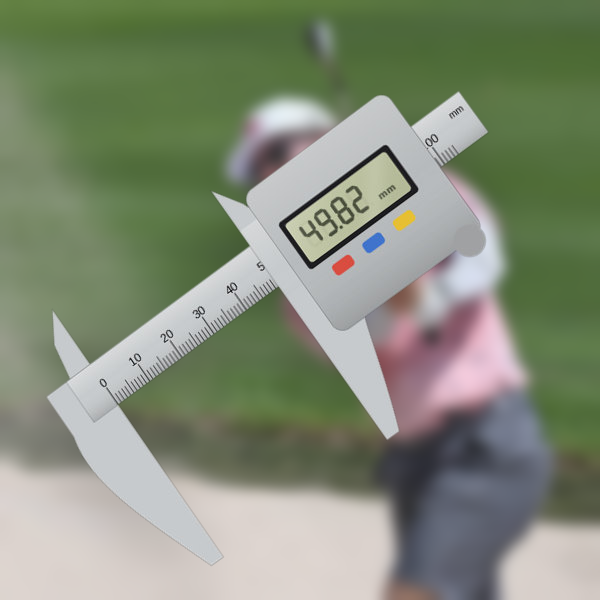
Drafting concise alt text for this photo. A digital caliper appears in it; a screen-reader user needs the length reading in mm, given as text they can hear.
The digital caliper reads 49.82 mm
